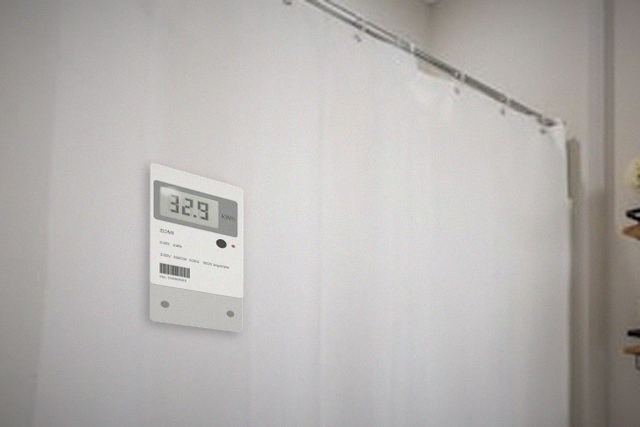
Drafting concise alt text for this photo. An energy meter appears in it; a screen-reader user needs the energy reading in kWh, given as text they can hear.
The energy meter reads 32.9 kWh
